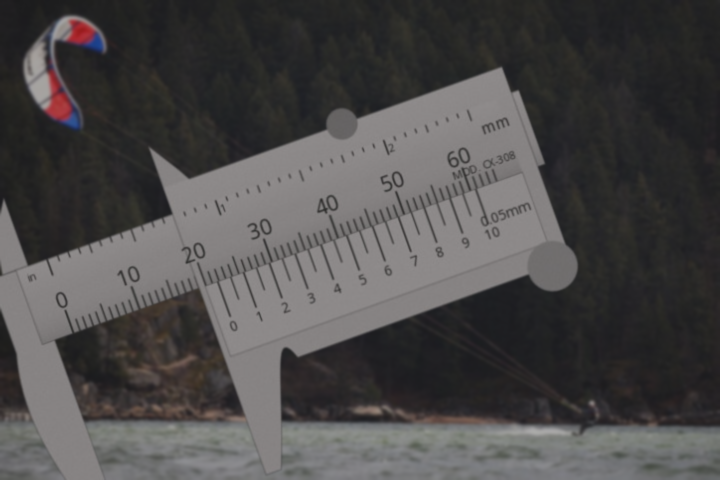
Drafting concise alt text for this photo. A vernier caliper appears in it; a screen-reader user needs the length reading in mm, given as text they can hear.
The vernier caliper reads 21.8 mm
